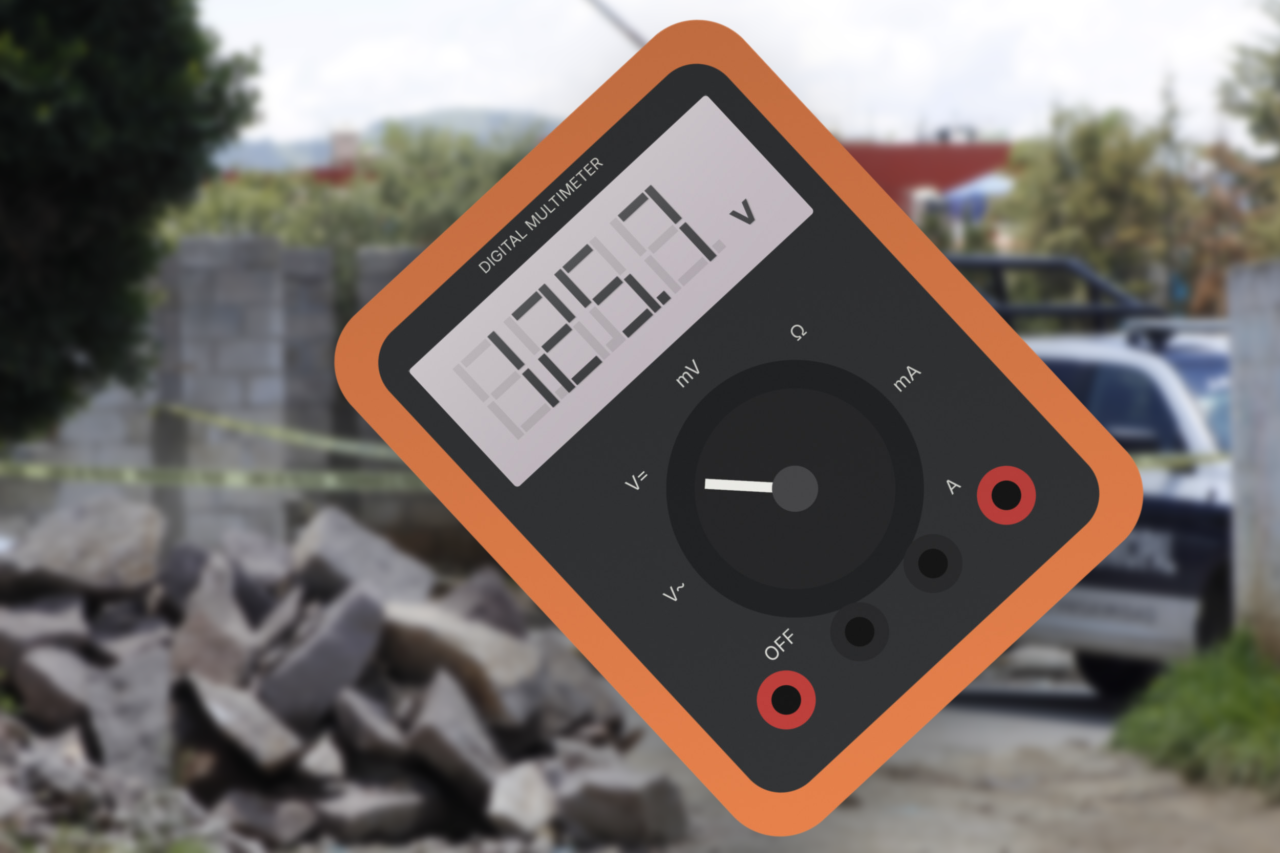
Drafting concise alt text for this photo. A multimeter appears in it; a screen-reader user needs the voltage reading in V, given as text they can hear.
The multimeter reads 125.7 V
